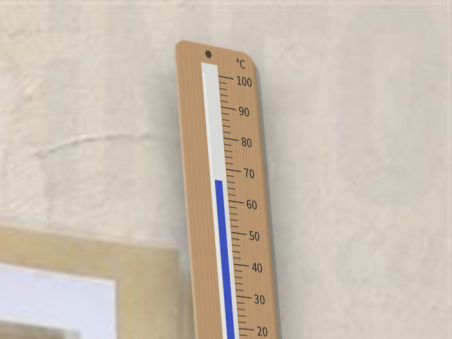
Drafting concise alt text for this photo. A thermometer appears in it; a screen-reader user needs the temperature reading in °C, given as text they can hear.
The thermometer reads 66 °C
